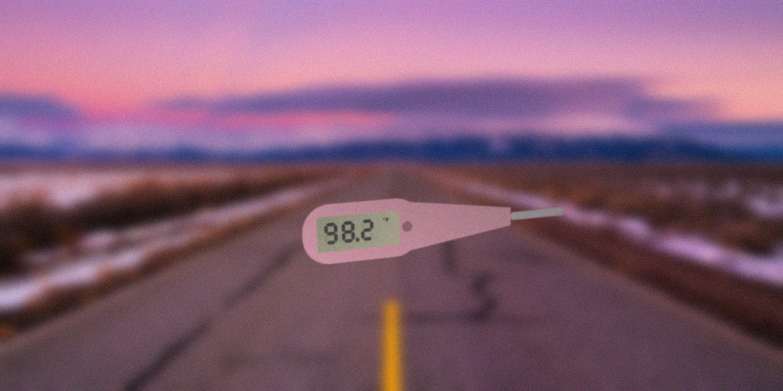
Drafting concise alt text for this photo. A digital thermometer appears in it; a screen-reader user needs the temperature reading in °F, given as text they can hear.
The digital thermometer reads 98.2 °F
